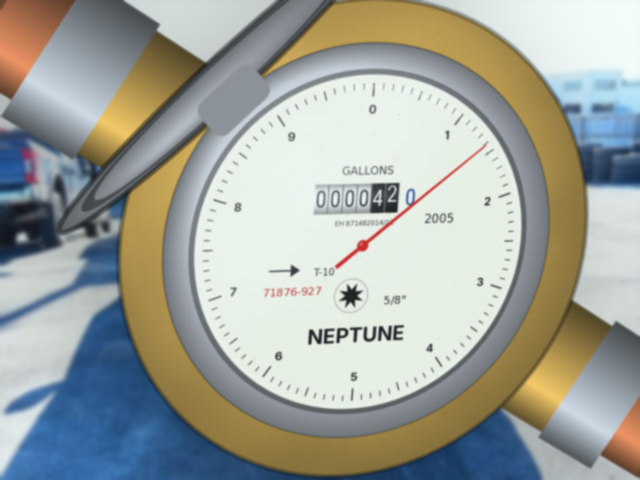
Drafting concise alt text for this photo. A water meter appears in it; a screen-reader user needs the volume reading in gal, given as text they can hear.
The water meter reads 421.4 gal
